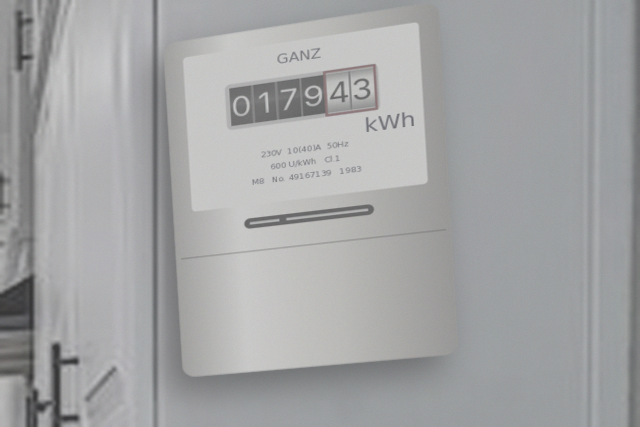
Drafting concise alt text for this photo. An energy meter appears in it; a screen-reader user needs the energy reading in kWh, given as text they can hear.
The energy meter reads 179.43 kWh
